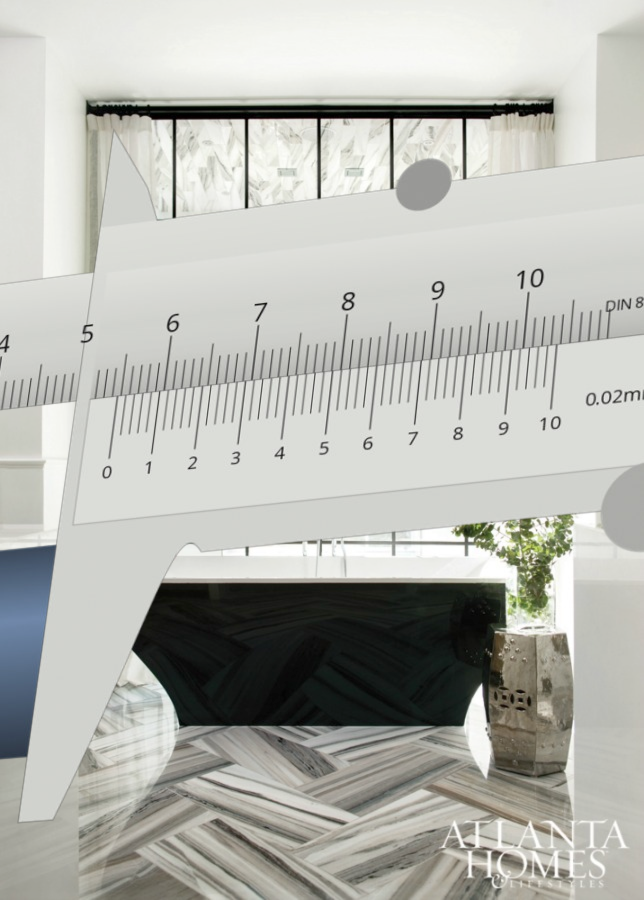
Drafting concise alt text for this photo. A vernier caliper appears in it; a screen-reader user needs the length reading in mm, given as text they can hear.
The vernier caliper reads 54.6 mm
